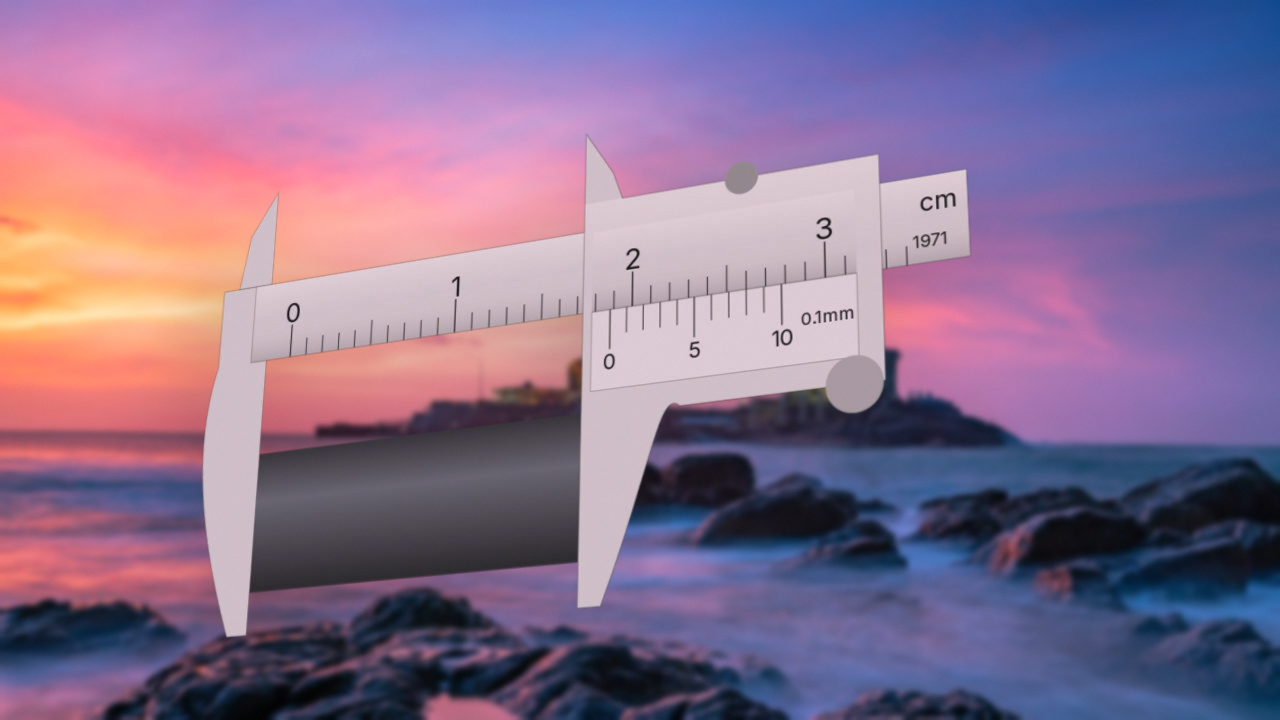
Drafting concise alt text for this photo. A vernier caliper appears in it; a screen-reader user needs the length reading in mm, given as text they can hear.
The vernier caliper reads 18.8 mm
